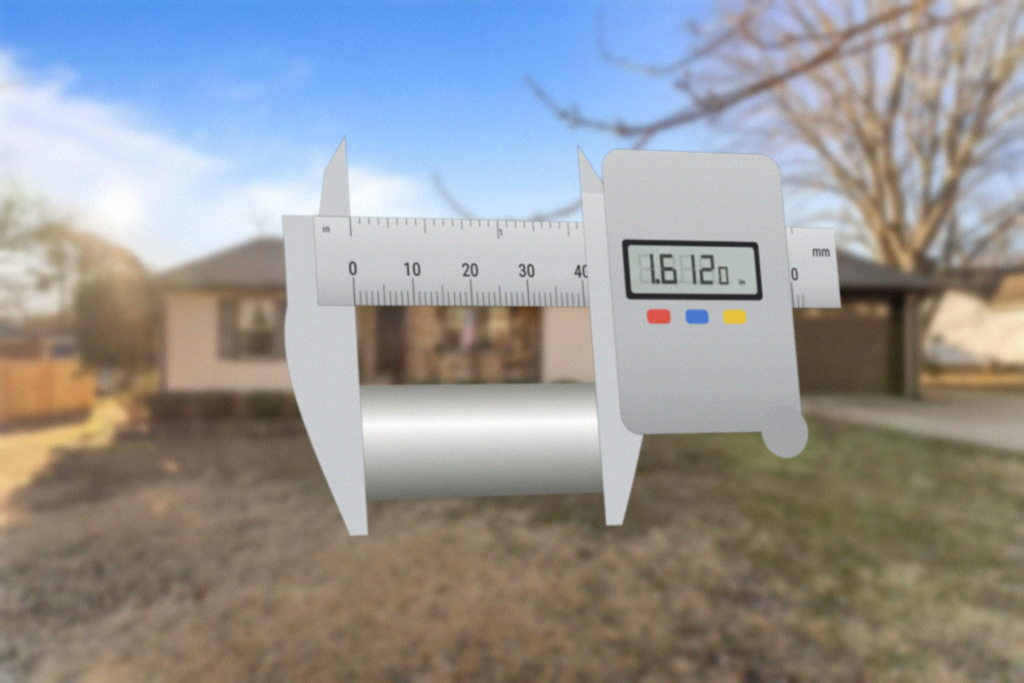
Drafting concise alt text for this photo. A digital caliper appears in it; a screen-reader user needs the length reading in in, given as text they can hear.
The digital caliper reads 1.6120 in
